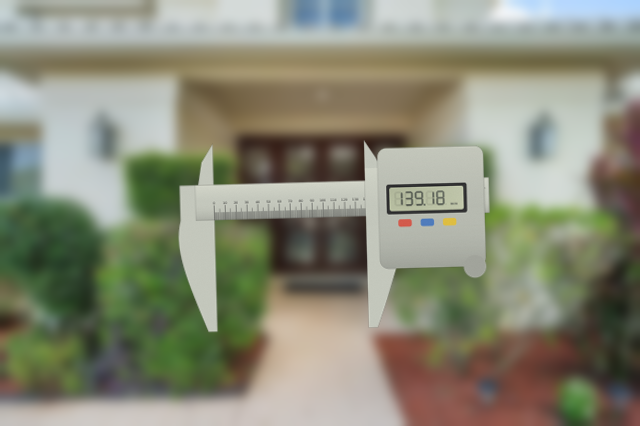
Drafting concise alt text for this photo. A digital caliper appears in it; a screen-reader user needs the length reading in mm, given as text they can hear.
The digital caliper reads 139.18 mm
